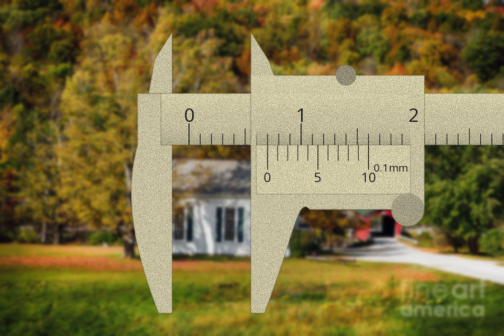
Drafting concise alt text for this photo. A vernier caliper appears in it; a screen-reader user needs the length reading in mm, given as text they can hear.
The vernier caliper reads 7.0 mm
